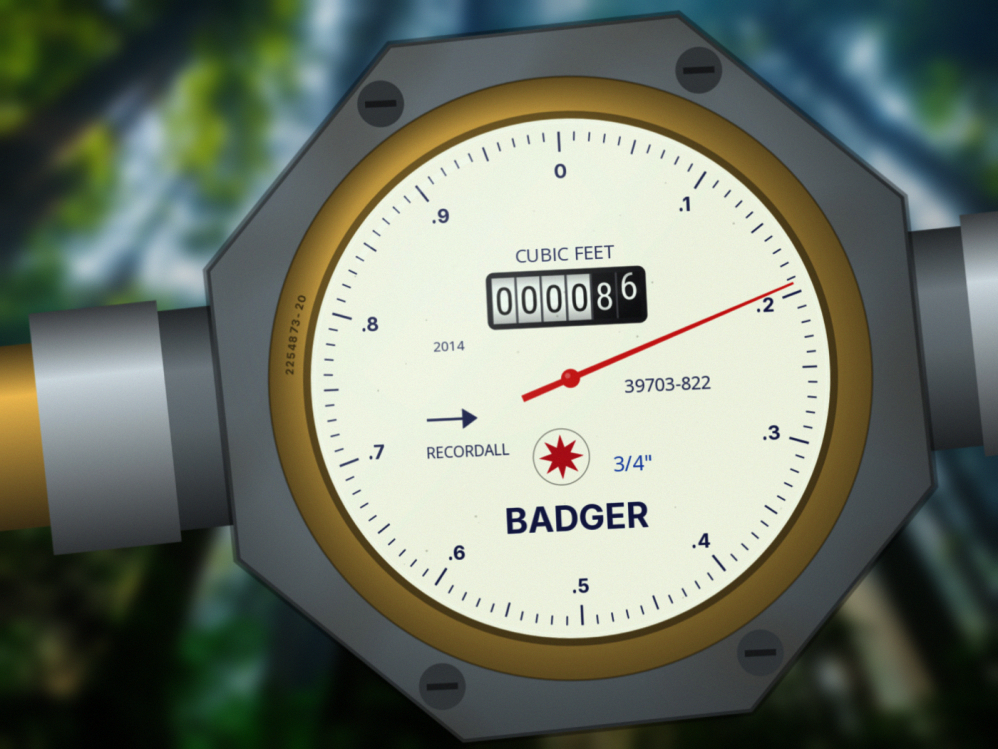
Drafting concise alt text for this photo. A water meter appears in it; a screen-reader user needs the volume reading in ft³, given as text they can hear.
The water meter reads 86.19 ft³
